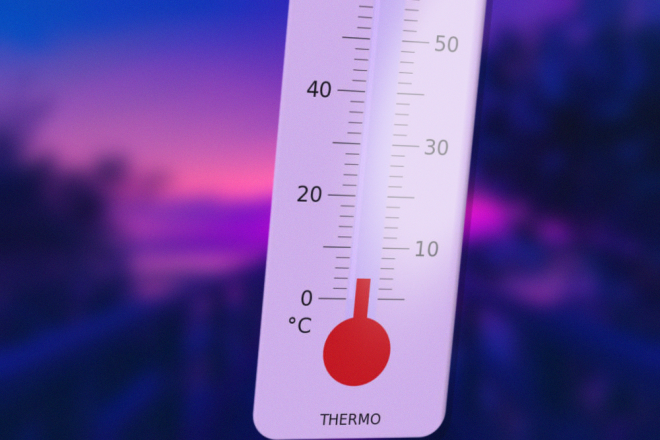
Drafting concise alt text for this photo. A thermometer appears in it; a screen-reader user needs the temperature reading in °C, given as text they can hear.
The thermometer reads 4 °C
